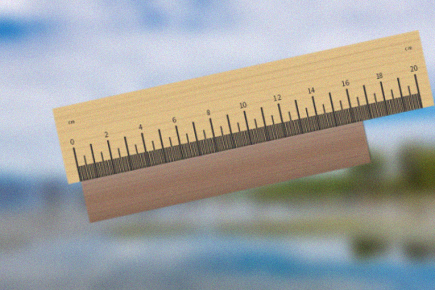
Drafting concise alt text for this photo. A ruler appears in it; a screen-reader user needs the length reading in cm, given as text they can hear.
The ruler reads 16.5 cm
